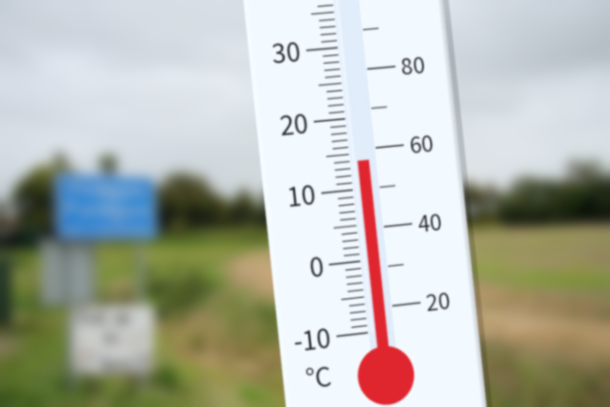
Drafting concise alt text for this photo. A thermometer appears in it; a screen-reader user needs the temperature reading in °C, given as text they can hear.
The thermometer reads 14 °C
